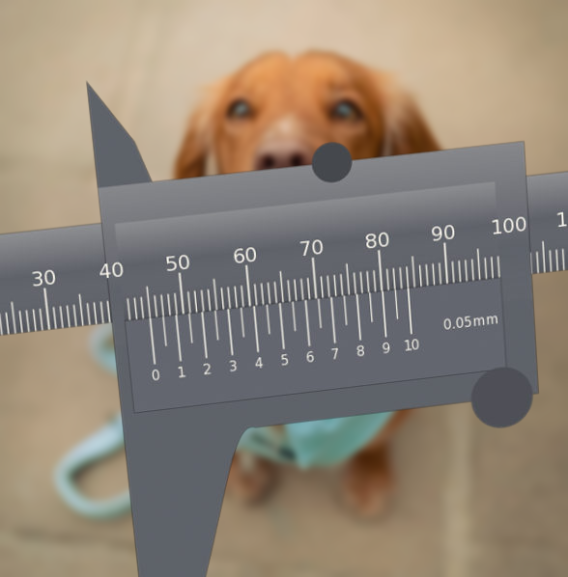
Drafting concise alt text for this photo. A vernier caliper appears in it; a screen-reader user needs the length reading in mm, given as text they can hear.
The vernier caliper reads 45.0 mm
